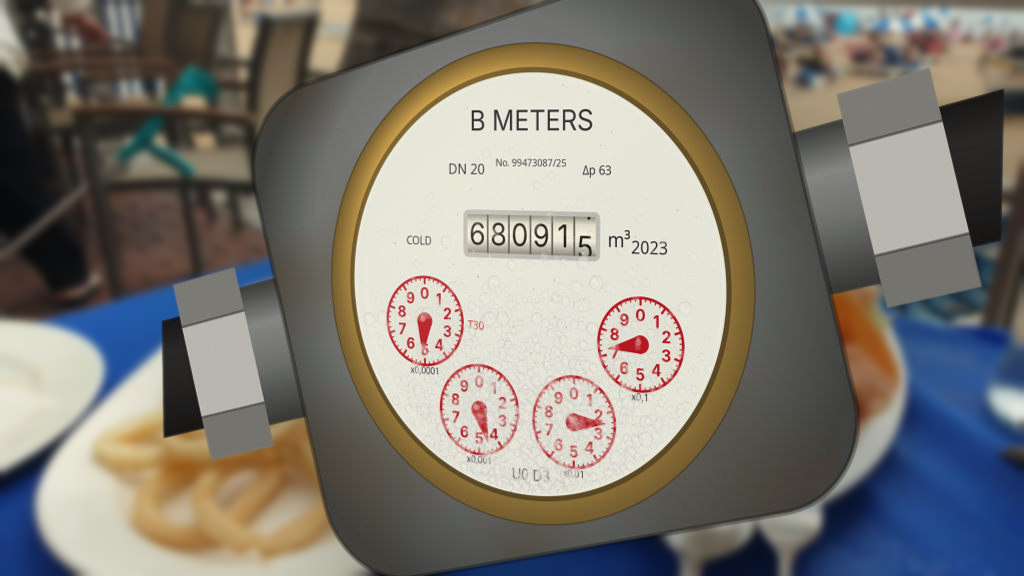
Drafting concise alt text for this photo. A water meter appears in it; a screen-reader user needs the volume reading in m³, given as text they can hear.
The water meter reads 680914.7245 m³
